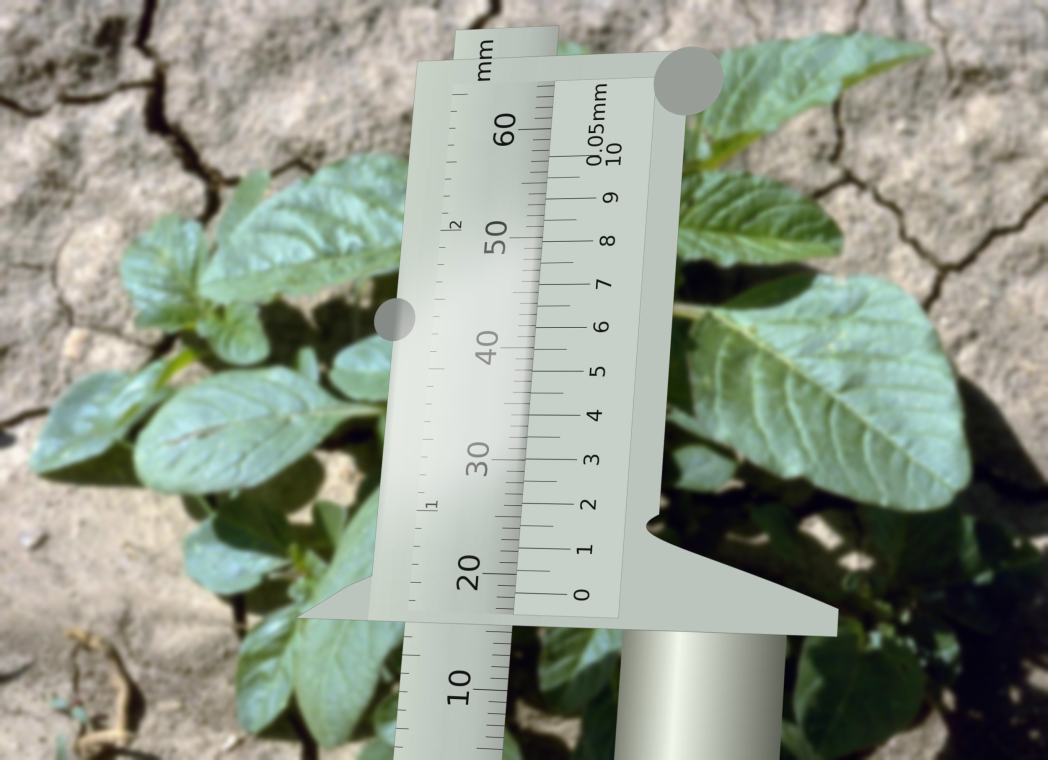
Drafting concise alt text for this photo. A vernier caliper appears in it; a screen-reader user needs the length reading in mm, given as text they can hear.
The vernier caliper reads 18.4 mm
